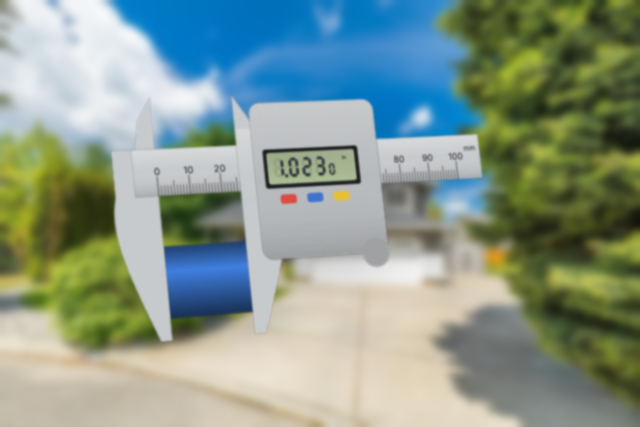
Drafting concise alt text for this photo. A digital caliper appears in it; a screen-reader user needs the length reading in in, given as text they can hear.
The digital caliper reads 1.0230 in
